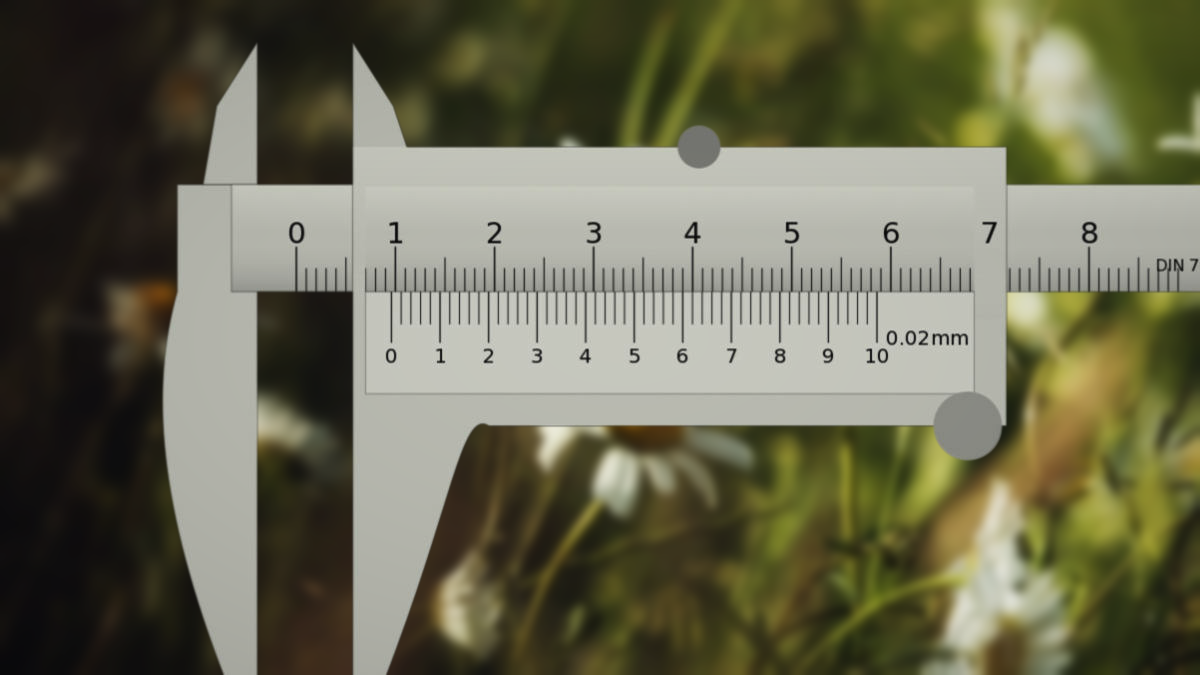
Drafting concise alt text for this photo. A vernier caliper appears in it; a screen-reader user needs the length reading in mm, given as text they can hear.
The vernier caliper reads 9.6 mm
